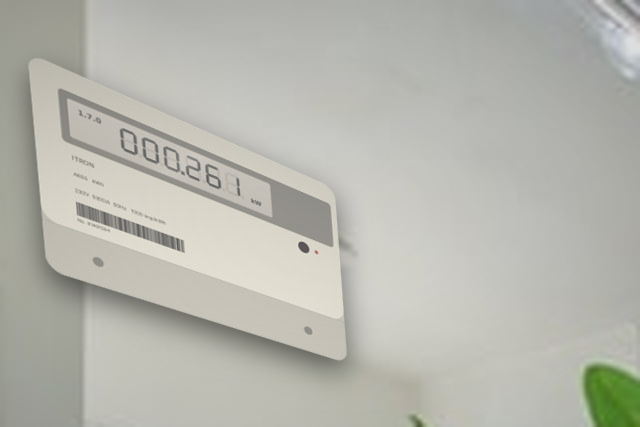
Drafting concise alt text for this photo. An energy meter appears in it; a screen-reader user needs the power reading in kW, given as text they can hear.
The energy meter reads 0.261 kW
